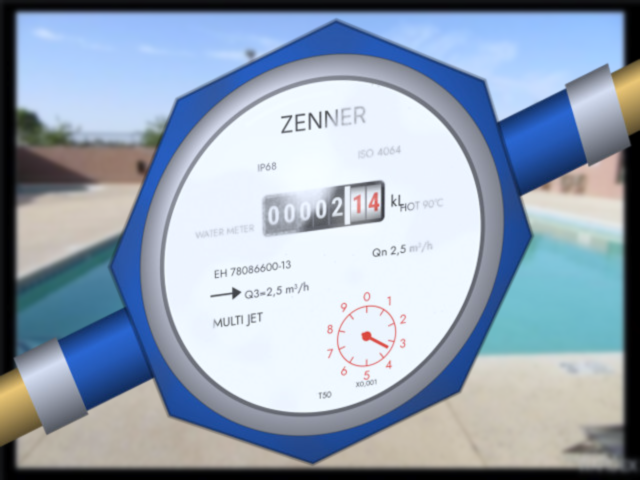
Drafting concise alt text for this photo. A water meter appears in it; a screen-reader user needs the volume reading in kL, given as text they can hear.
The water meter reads 2.143 kL
